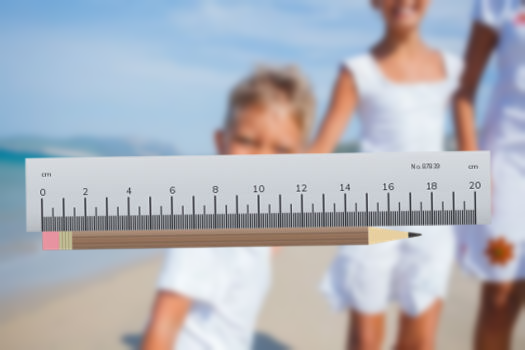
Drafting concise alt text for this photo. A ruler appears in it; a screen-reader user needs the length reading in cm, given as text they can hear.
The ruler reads 17.5 cm
